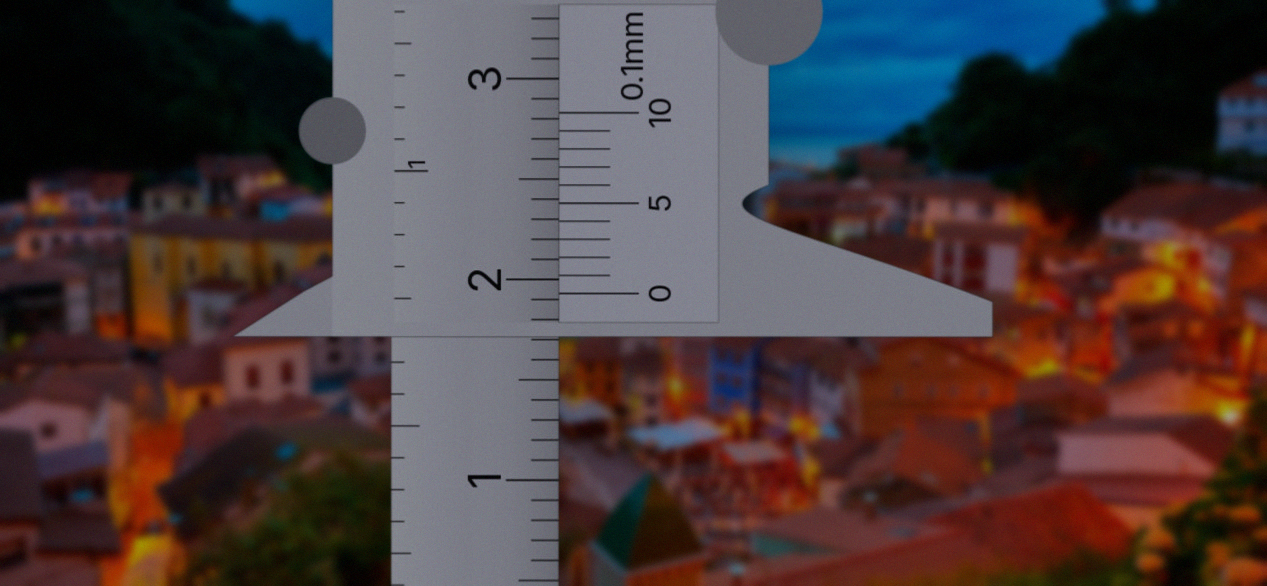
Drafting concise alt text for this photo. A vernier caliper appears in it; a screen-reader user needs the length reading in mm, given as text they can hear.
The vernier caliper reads 19.3 mm
